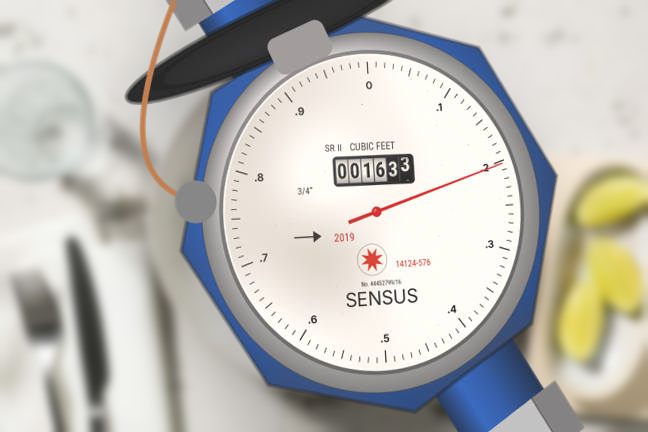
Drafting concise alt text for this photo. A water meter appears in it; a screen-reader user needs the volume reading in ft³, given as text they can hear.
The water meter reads 1633.20 ft³
